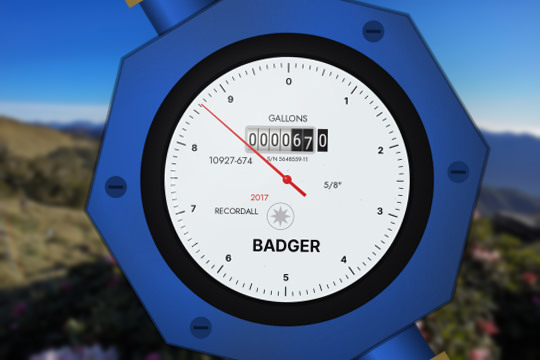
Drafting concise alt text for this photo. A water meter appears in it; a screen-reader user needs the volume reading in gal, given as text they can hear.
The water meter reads 668.6 gal
